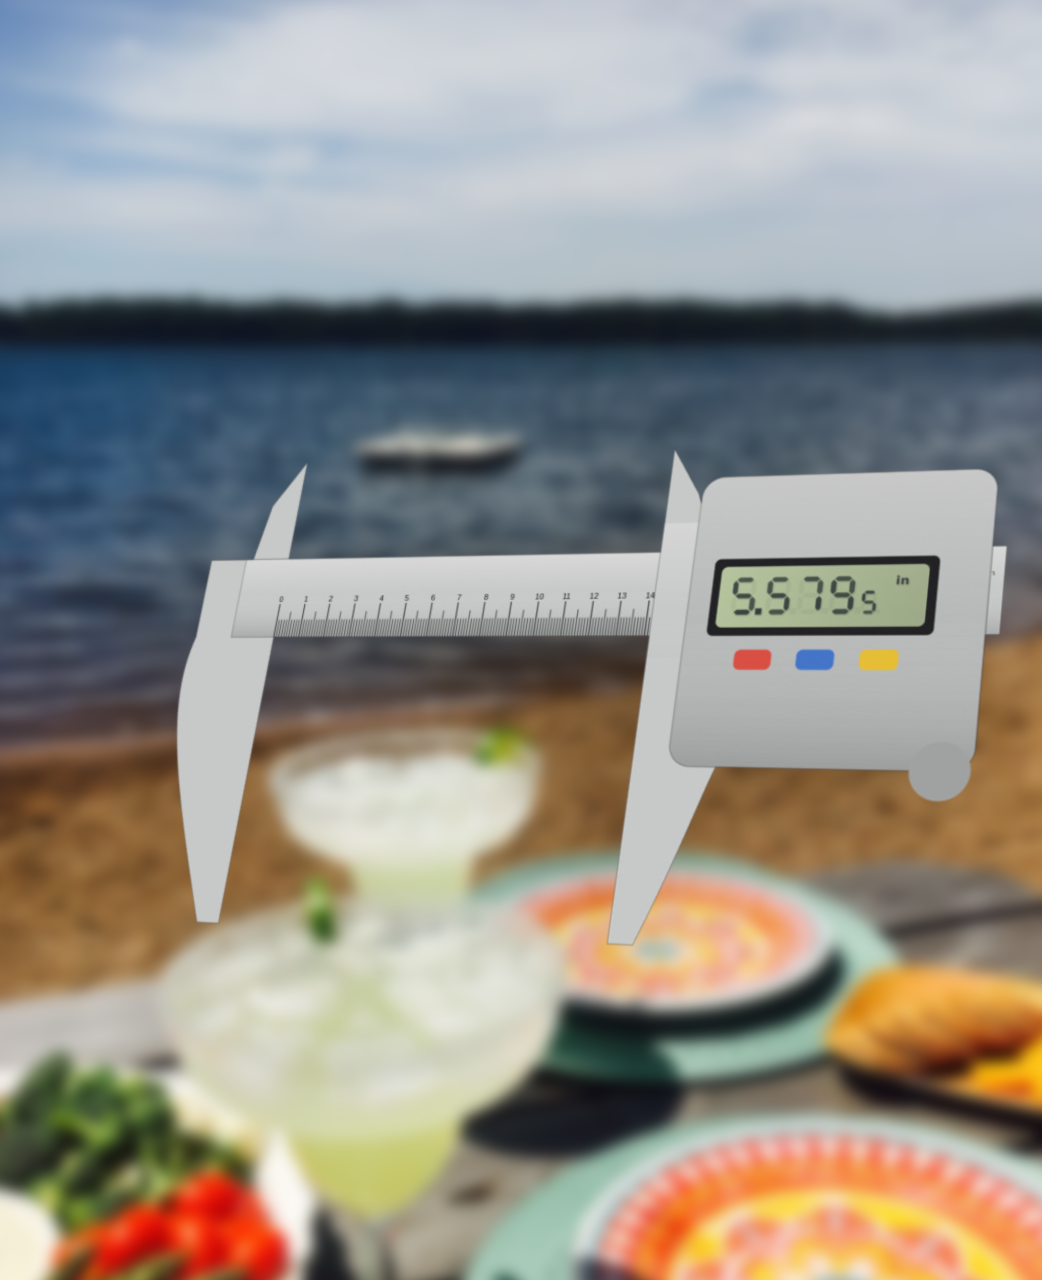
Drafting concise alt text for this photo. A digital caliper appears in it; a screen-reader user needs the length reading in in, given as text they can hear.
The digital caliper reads 5.5795 in
